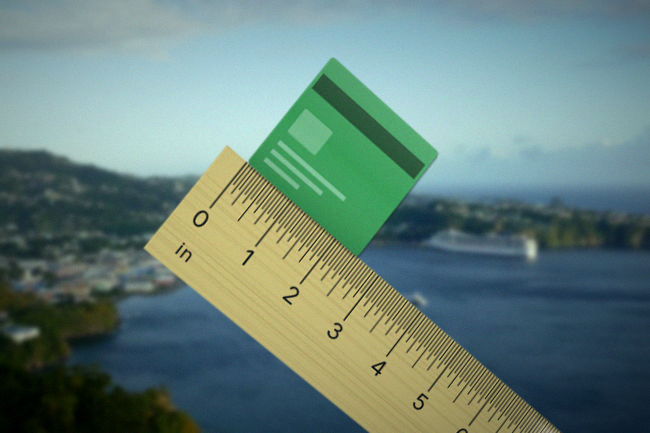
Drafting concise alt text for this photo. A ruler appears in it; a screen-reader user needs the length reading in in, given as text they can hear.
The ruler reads 2.5 in
